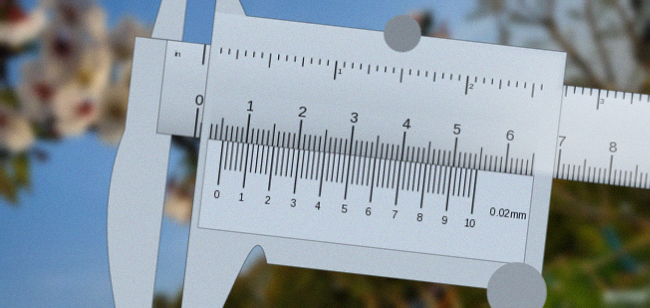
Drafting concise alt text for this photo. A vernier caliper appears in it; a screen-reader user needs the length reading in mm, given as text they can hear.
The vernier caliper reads 5.5 mm
